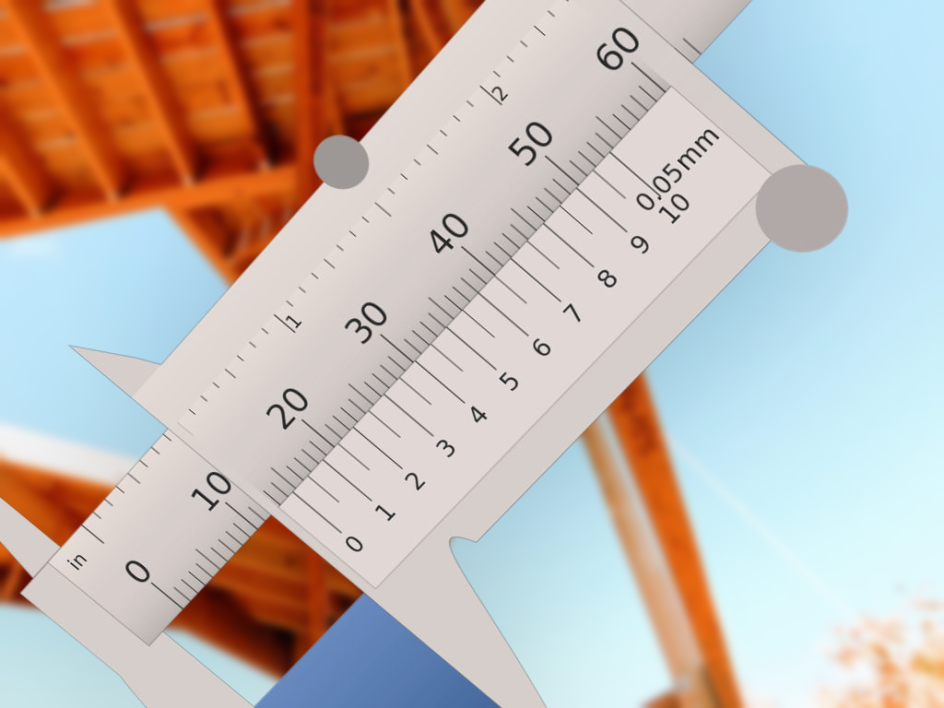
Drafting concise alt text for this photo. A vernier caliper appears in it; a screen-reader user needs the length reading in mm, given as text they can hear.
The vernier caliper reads 14.6 mm
